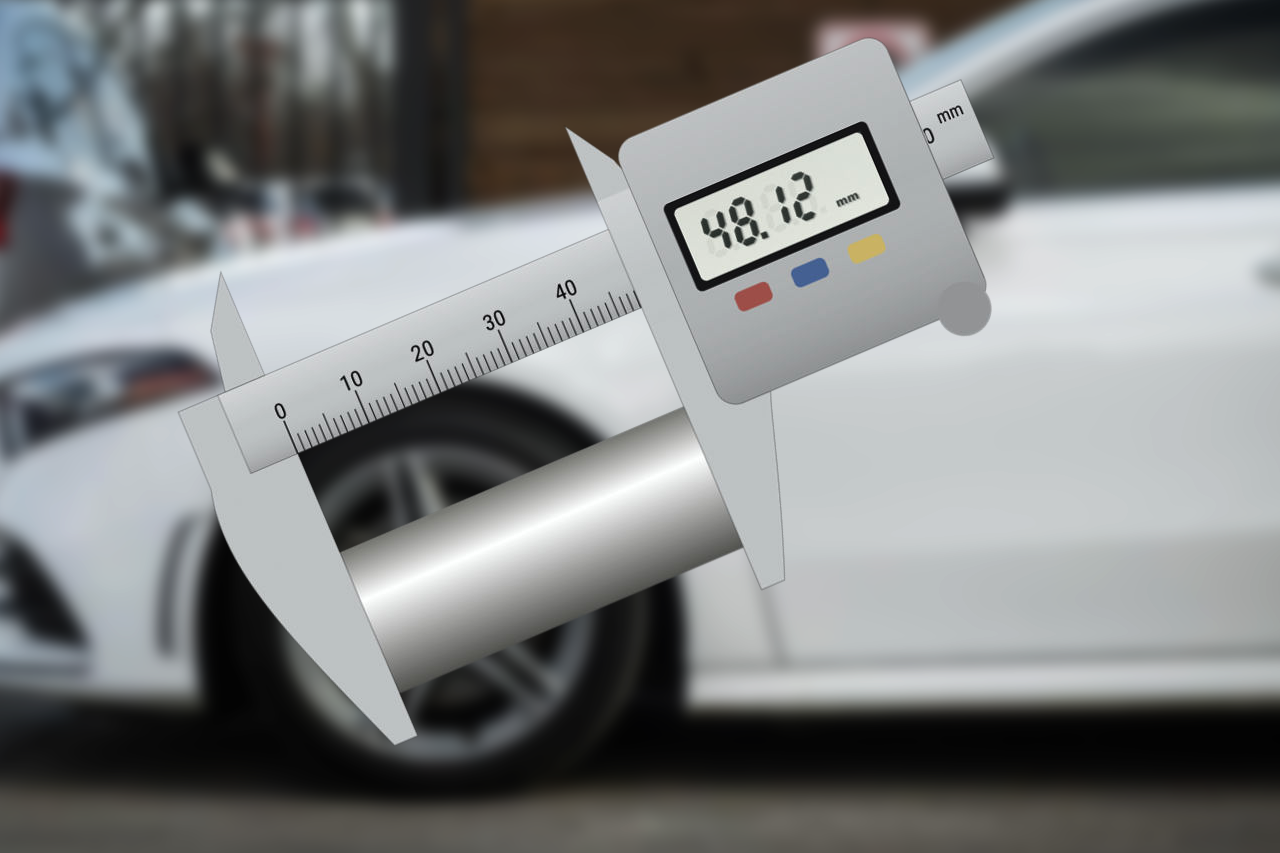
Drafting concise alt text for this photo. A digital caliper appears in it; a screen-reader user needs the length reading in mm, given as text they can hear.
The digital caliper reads 48.12 mm
